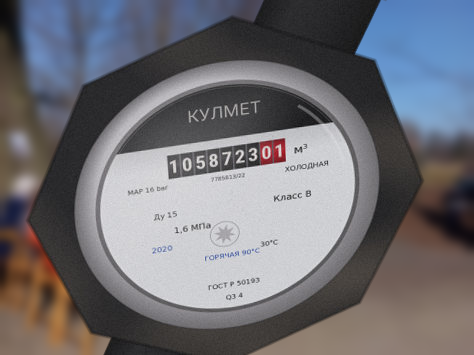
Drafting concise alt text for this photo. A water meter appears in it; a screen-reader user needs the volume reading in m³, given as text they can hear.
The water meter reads 1058723.01 m³
